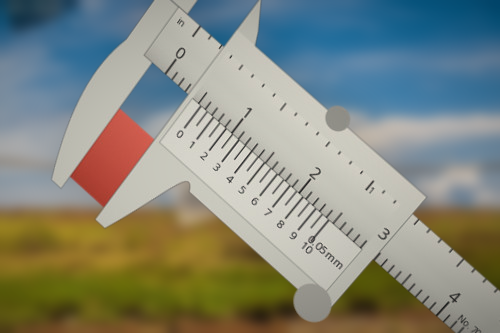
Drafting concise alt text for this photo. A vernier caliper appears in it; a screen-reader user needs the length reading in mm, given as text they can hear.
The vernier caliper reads 5.4 mm
